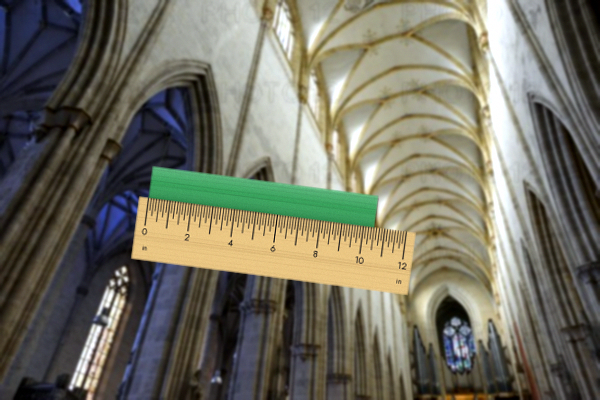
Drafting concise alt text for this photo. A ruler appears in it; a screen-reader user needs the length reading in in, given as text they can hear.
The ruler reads 10.5 in
